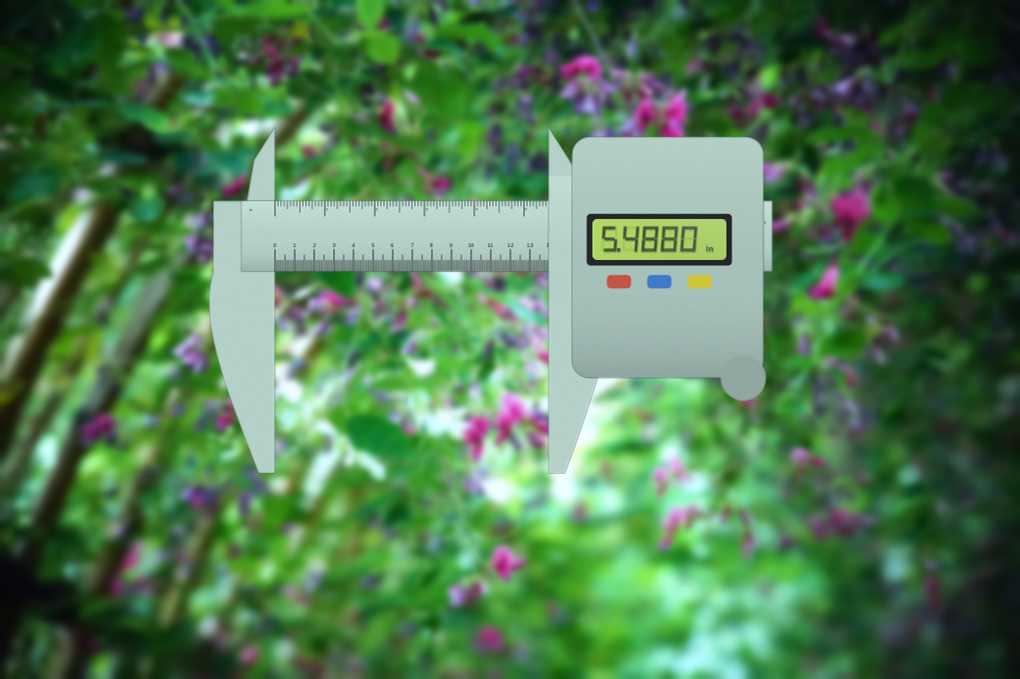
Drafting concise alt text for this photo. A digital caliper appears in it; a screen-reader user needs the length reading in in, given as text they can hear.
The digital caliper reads 5.4880 in
